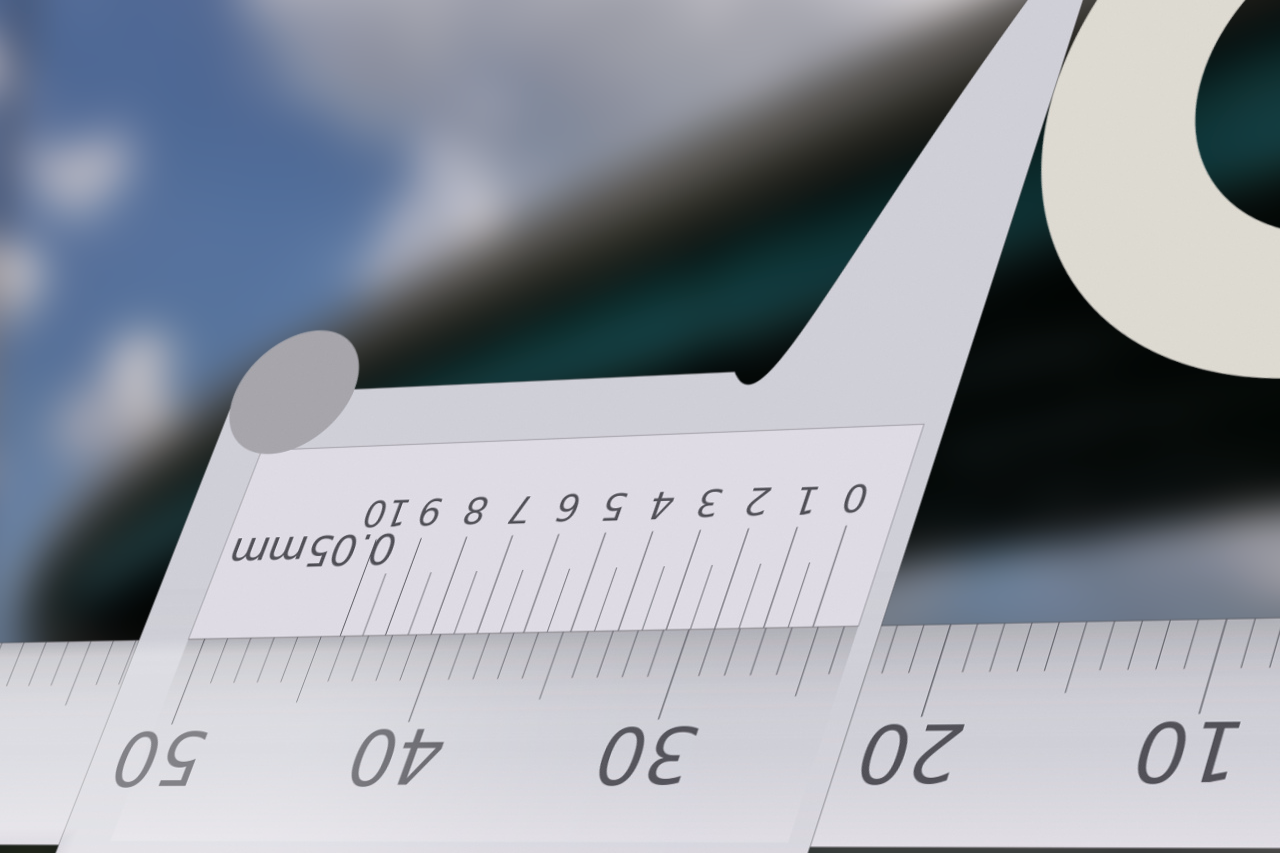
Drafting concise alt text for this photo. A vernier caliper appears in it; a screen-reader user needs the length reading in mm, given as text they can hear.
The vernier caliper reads 25.2 mm
